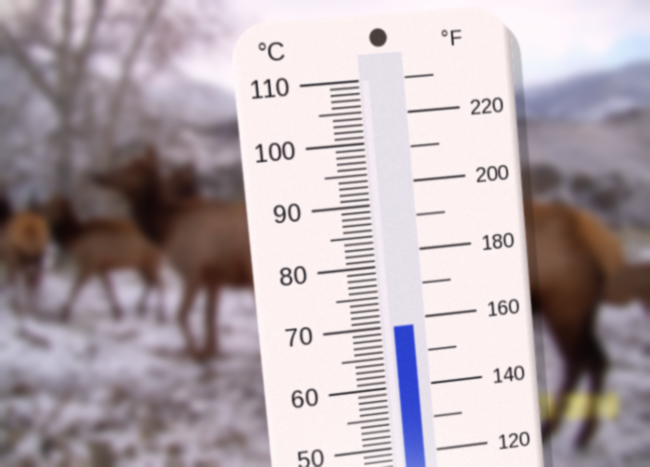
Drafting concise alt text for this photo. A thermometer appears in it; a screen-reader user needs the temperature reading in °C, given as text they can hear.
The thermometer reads 70 °C
